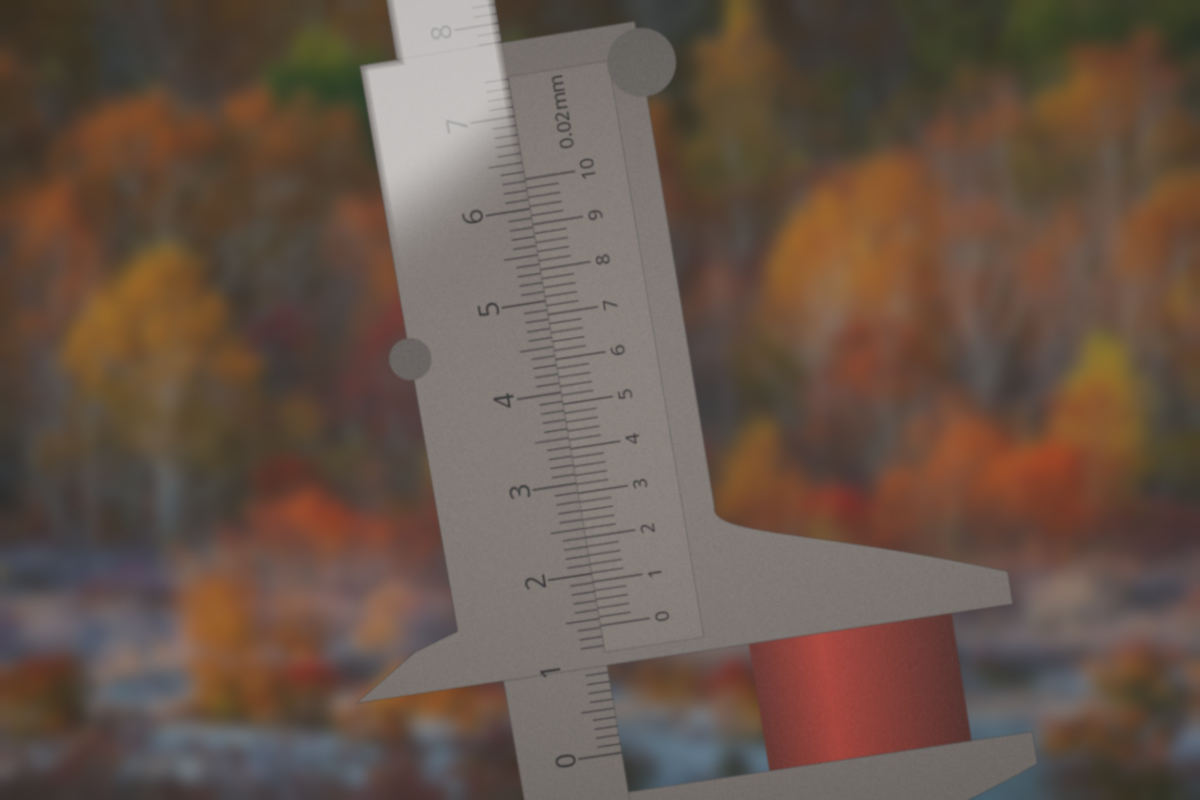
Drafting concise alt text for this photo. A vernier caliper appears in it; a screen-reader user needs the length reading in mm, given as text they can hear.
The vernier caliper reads 14.2 mm
